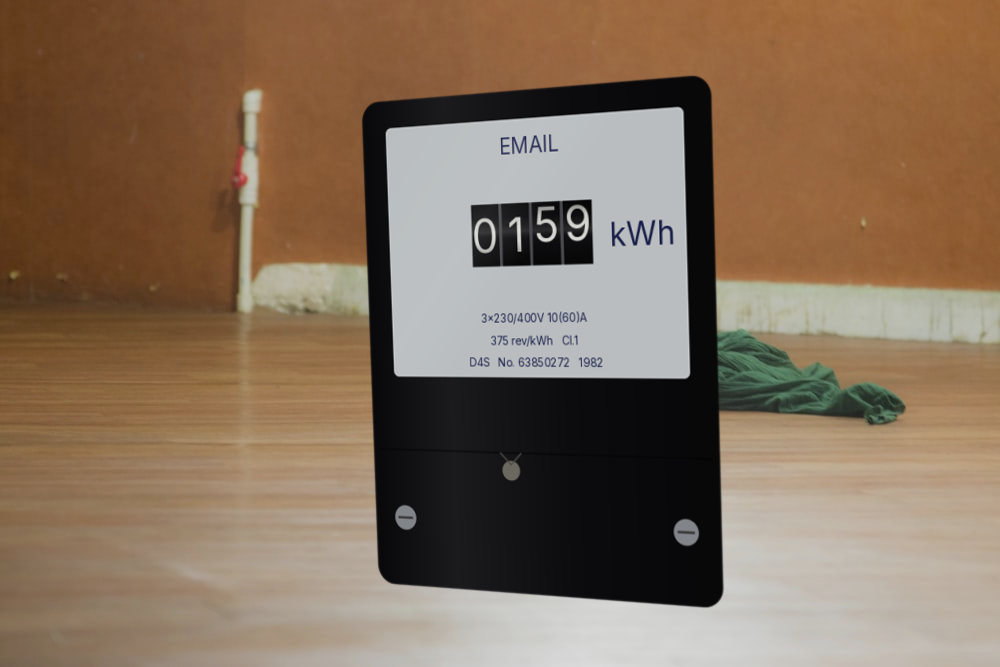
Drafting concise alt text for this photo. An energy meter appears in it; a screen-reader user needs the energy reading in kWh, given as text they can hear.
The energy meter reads 159 kWh
